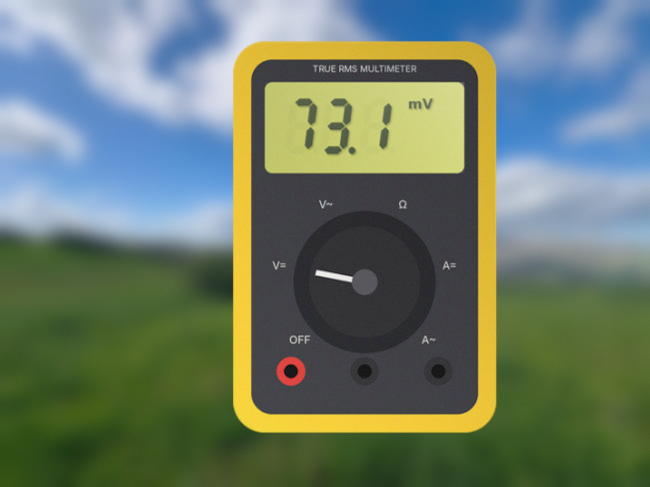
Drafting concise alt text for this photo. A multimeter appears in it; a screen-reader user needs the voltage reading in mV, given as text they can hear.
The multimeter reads 73.1 mV
